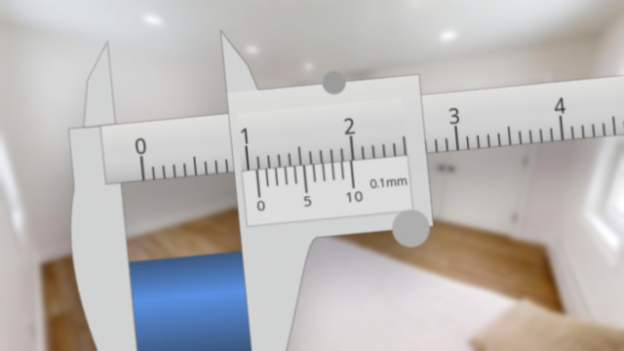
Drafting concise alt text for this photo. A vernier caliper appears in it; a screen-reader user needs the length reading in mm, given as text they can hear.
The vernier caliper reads 10.8 mm
